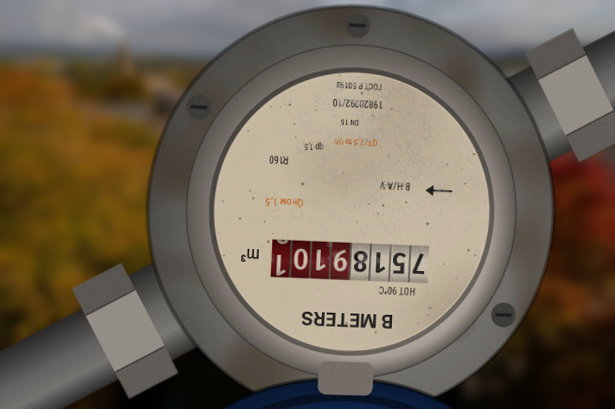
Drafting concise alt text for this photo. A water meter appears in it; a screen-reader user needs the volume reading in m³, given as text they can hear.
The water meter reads 7518.9101 m³
